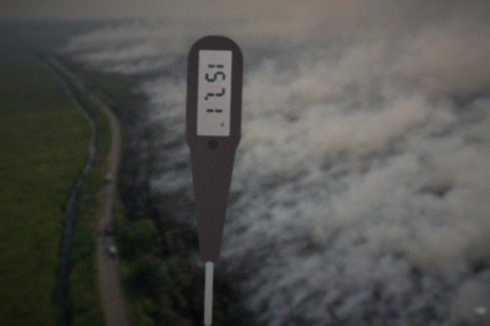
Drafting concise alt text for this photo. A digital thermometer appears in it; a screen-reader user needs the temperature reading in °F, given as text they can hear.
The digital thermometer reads 157.1 °F
